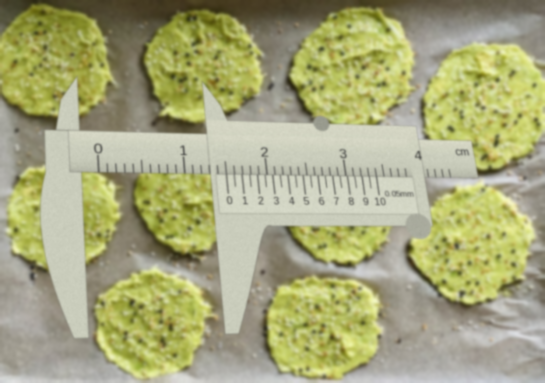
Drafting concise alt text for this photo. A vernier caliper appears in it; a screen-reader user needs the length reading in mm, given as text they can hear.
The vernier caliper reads 15.0 mm
